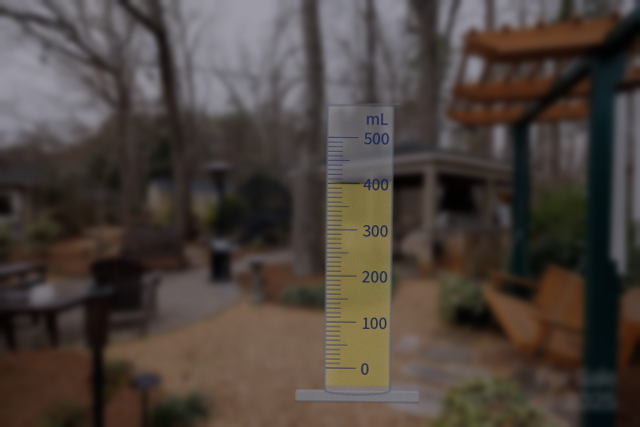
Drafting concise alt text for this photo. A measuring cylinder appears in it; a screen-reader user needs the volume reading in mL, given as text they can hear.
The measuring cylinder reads 400 mL
